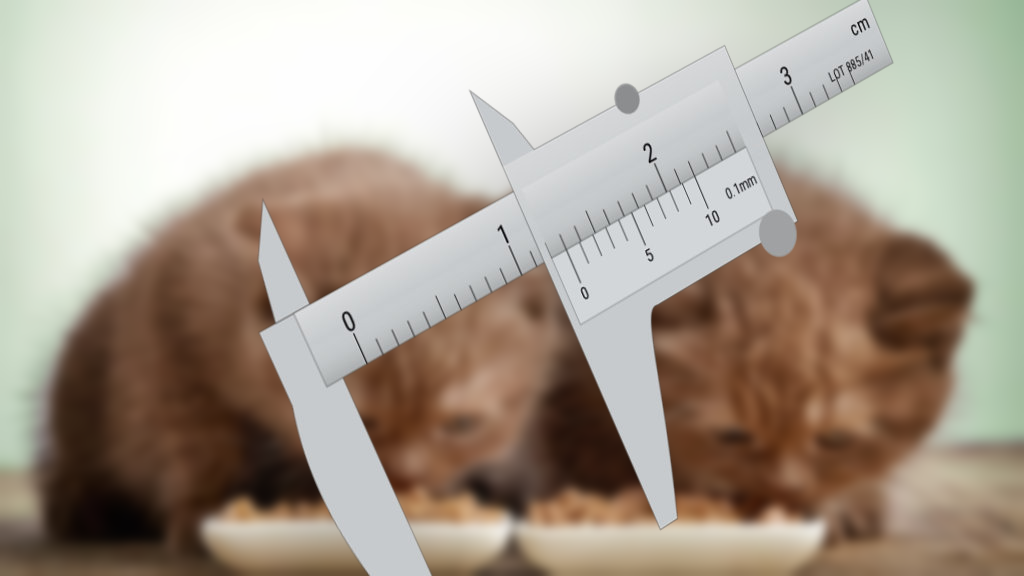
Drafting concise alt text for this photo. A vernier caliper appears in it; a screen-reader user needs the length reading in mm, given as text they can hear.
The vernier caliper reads 13.0 mm
